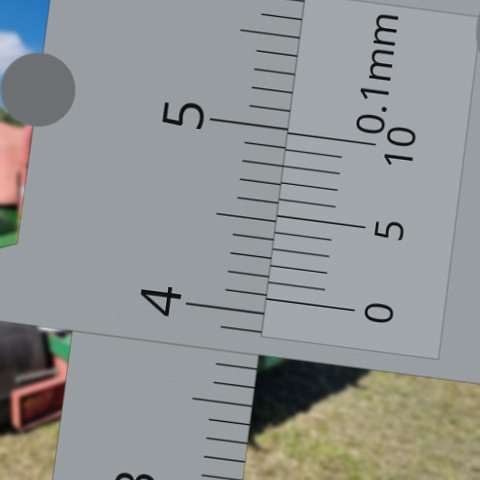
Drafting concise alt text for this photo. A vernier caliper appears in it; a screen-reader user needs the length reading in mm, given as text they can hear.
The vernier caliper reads 40.8 mm
